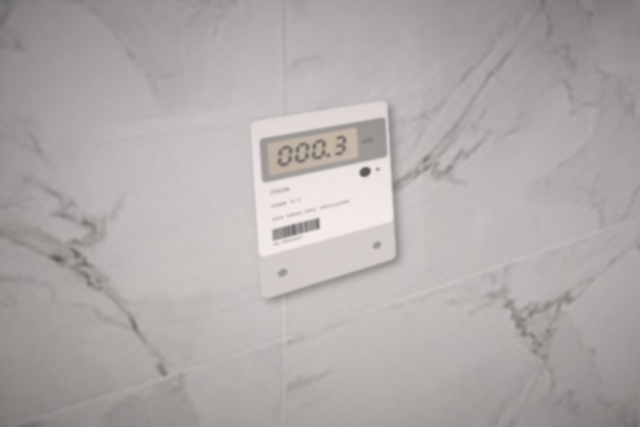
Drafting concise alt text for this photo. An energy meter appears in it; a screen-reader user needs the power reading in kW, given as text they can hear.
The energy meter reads 0.3 kW
